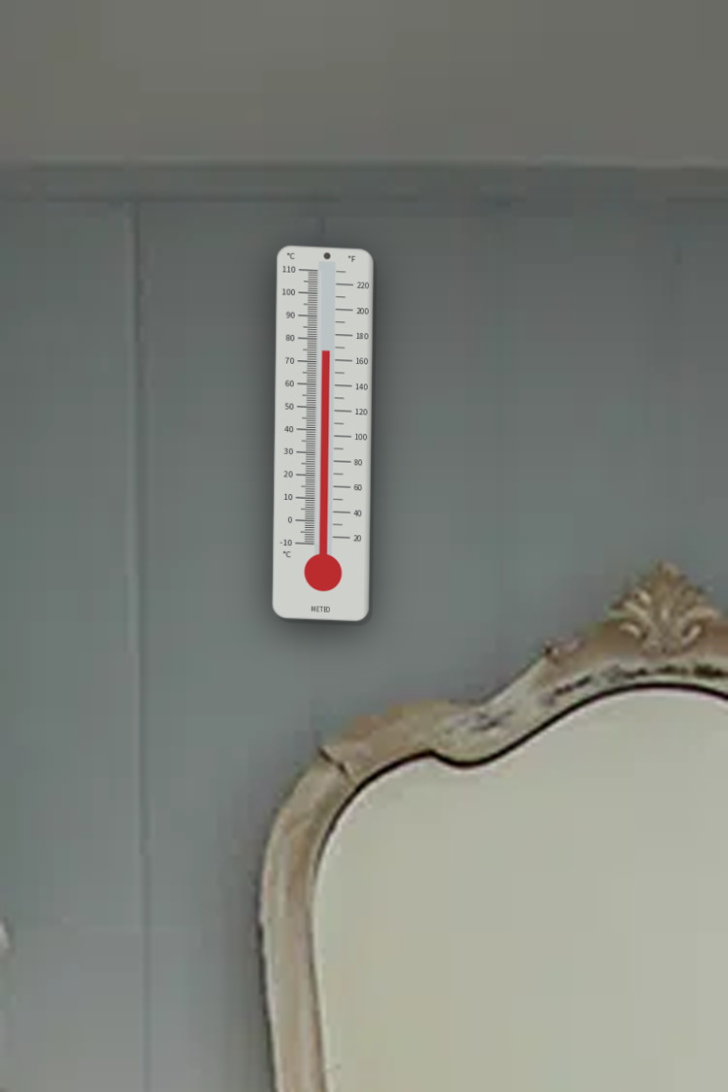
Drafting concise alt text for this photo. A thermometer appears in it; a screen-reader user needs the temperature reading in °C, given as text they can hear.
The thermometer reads 75 °C
